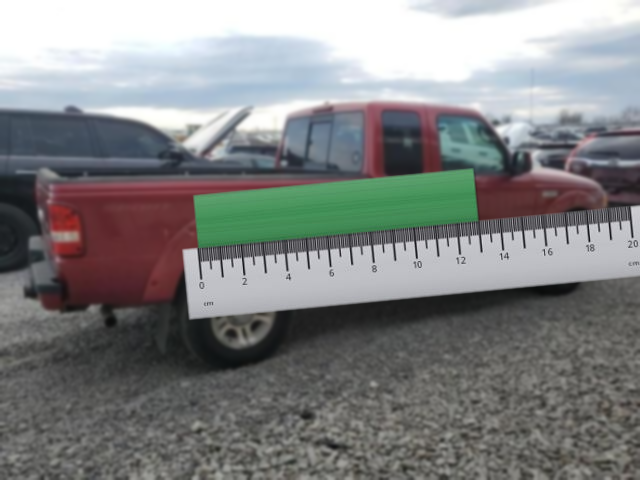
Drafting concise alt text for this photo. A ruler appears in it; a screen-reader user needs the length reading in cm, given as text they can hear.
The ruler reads 13 cm
